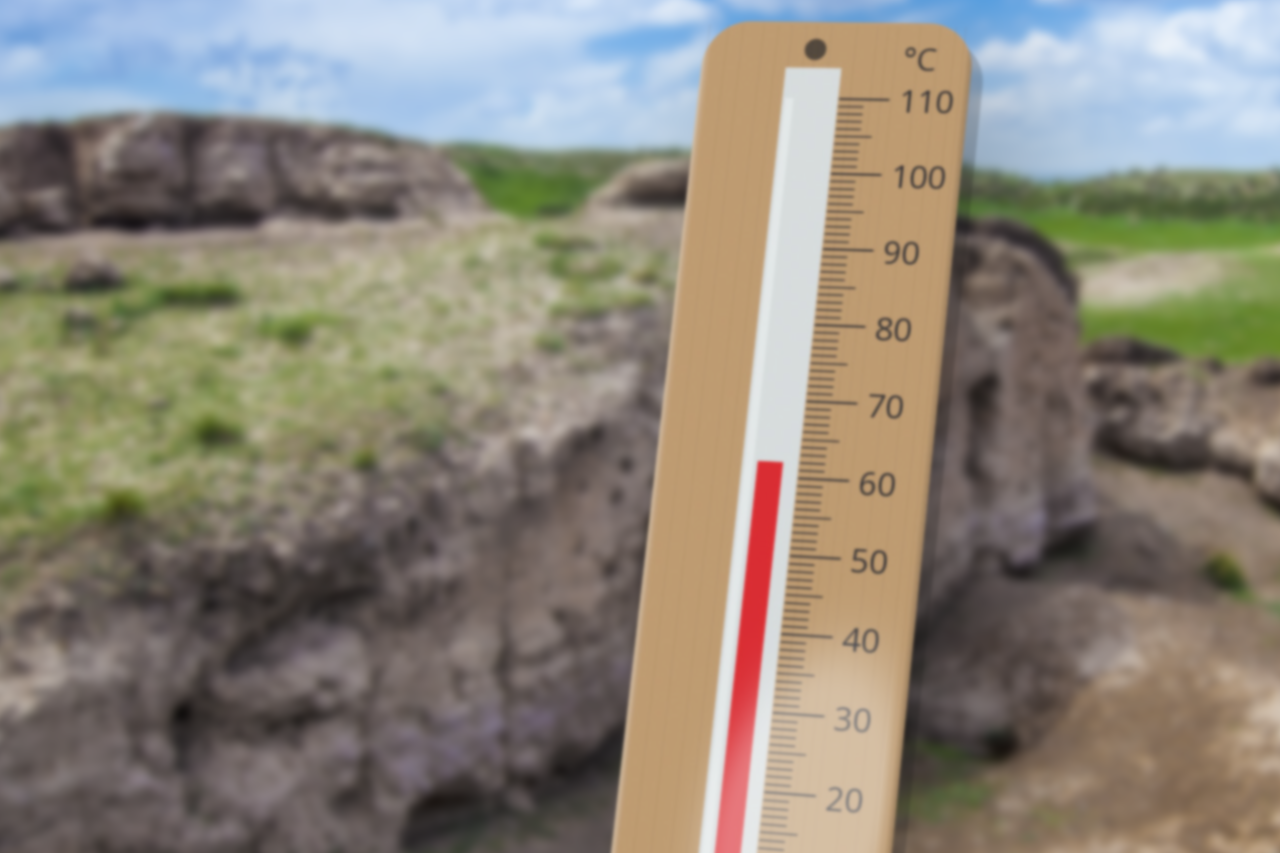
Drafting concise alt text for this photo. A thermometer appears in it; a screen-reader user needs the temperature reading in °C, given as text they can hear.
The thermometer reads 62 °C
